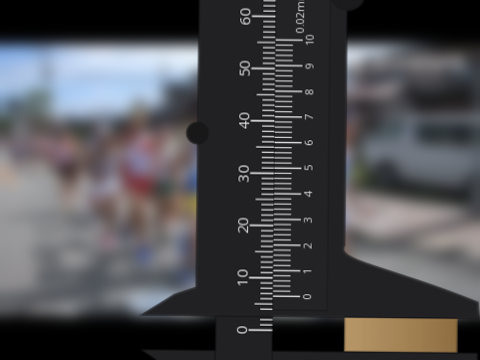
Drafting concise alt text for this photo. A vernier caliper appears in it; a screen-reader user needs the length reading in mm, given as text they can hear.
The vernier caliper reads 6.5 mm
